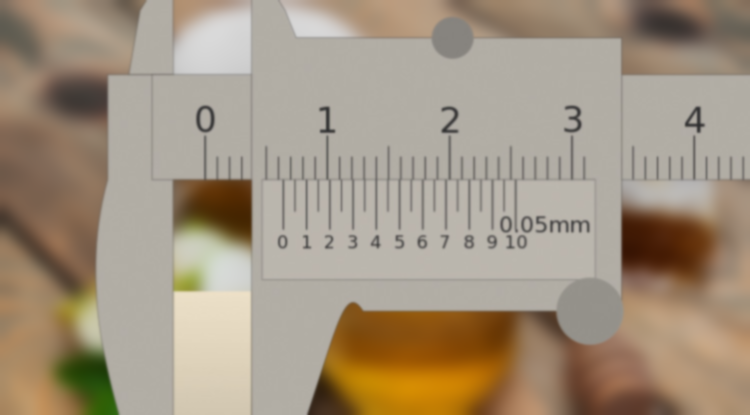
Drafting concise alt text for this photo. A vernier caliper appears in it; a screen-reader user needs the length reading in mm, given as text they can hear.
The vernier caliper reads 6.4 mm
